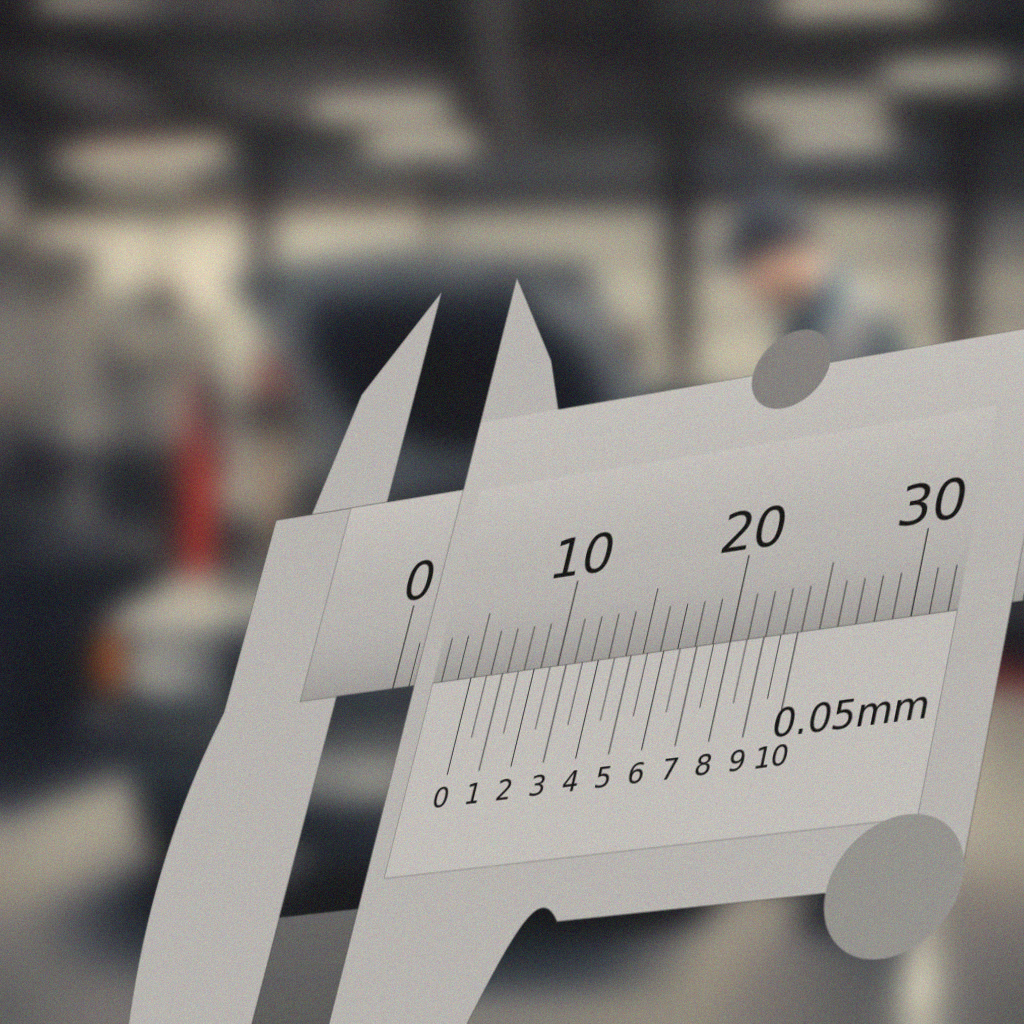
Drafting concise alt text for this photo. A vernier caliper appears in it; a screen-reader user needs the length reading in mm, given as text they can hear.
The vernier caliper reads 4.8 mm
